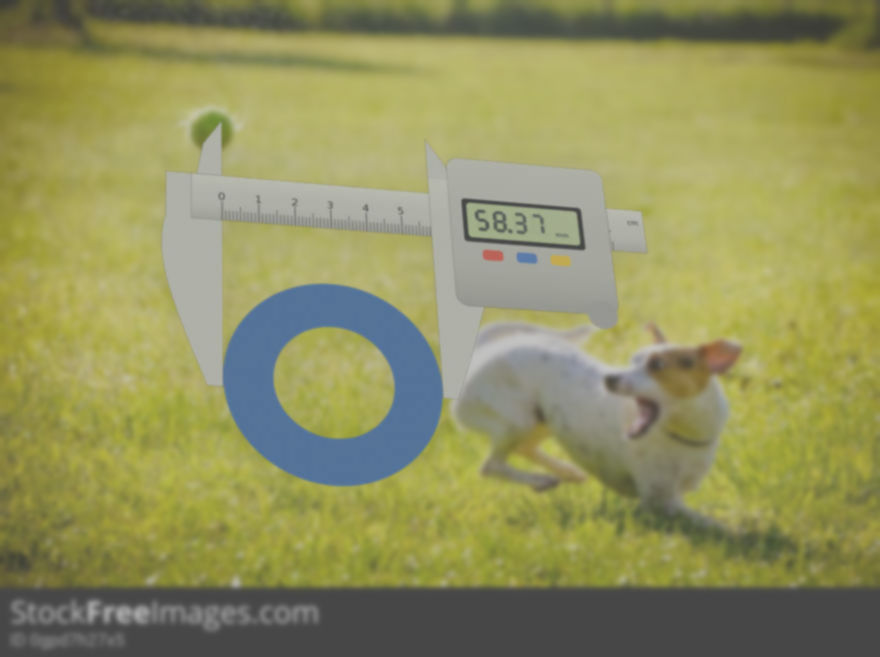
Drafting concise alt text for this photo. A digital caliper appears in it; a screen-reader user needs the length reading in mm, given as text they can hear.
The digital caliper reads 58.37 mm
